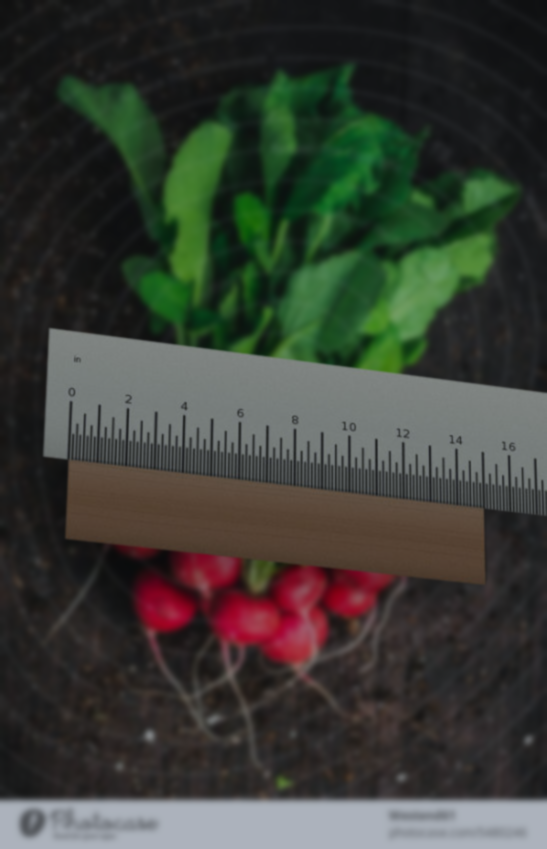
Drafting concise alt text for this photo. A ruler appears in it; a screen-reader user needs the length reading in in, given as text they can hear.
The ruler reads 15 in
